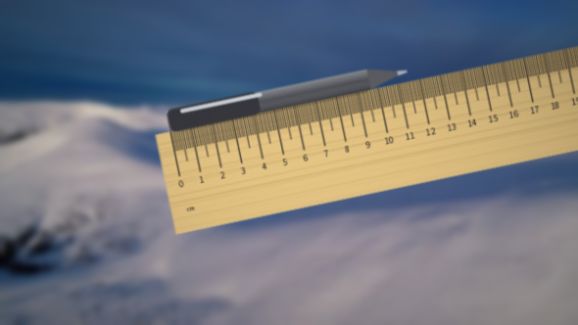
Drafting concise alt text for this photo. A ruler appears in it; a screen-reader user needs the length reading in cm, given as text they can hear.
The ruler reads 11.5 cm
